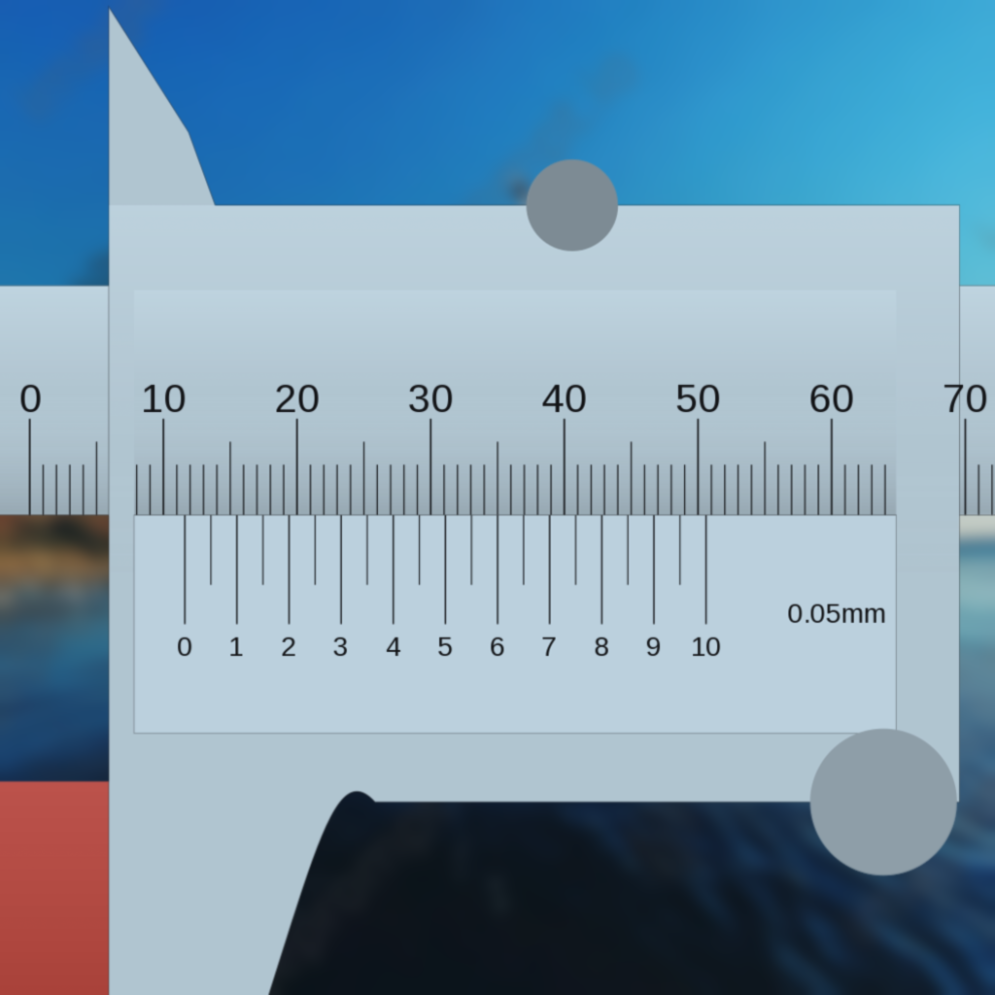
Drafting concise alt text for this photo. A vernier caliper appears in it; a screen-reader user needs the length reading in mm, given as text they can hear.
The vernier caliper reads 11.6 mm
